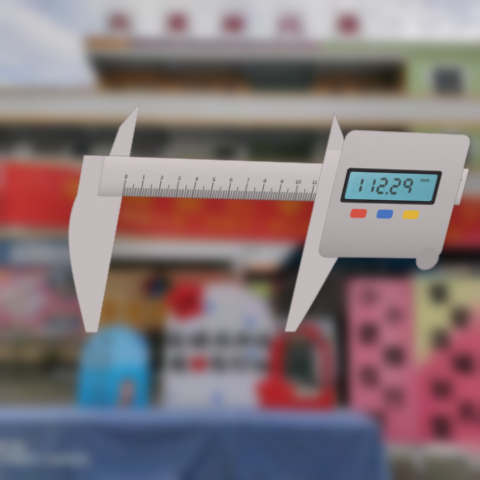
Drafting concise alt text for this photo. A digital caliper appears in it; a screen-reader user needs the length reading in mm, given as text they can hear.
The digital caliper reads 112.29 mm
